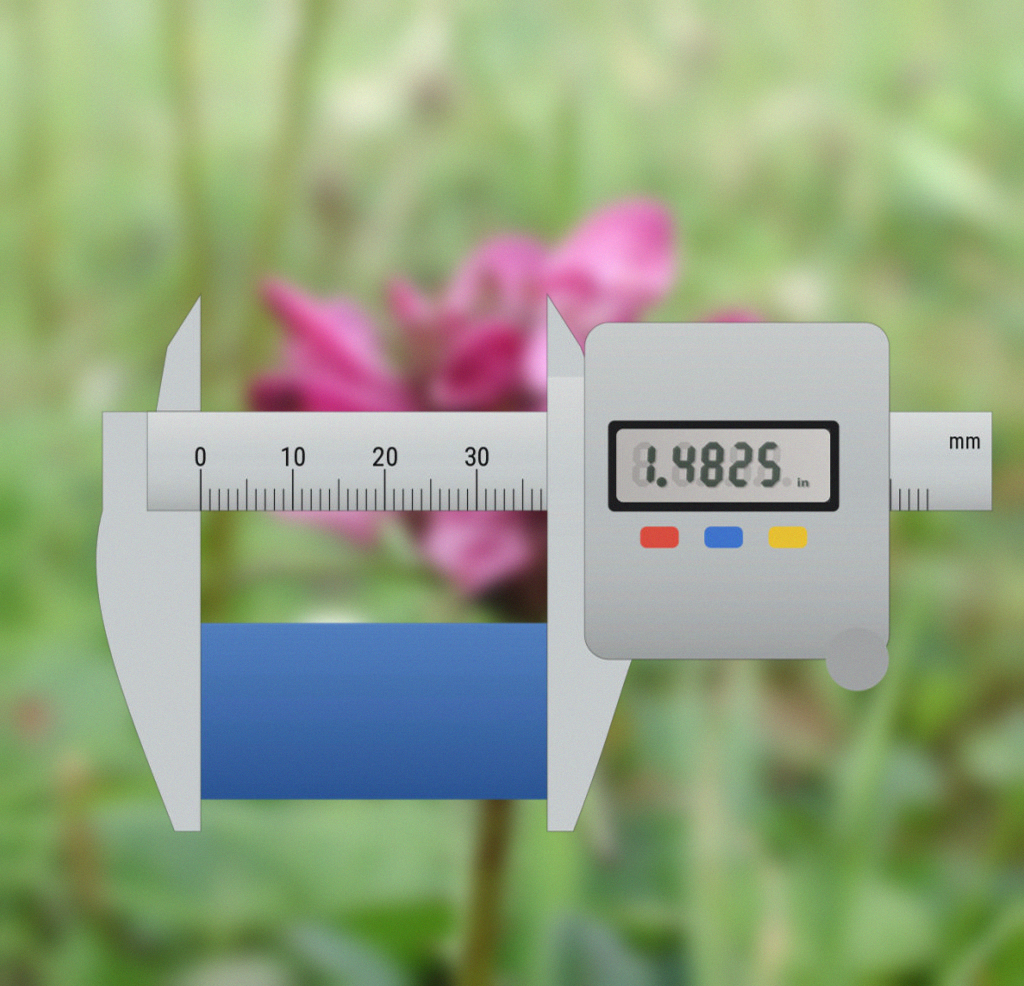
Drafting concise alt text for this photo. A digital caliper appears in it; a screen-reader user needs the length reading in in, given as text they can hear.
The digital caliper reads 1.4825 in
